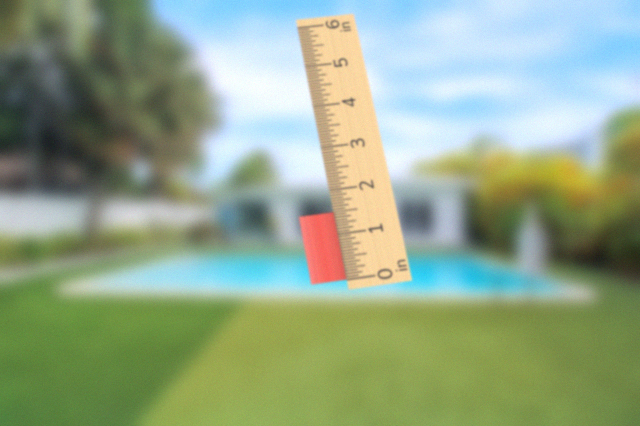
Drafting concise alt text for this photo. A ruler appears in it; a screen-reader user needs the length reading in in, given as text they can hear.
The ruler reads 1.5 in
